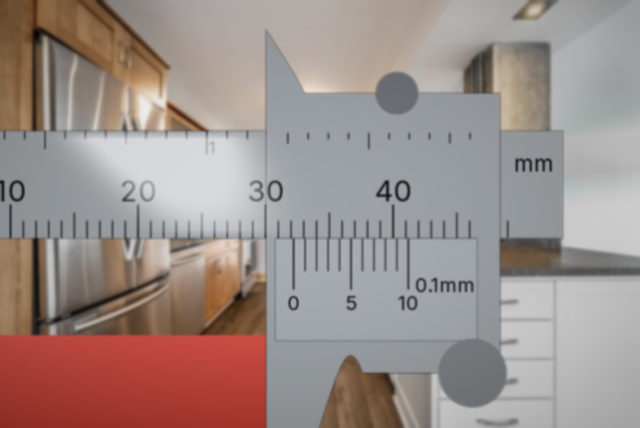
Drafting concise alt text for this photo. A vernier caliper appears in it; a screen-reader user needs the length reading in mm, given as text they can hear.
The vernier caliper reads 32.2 mm
